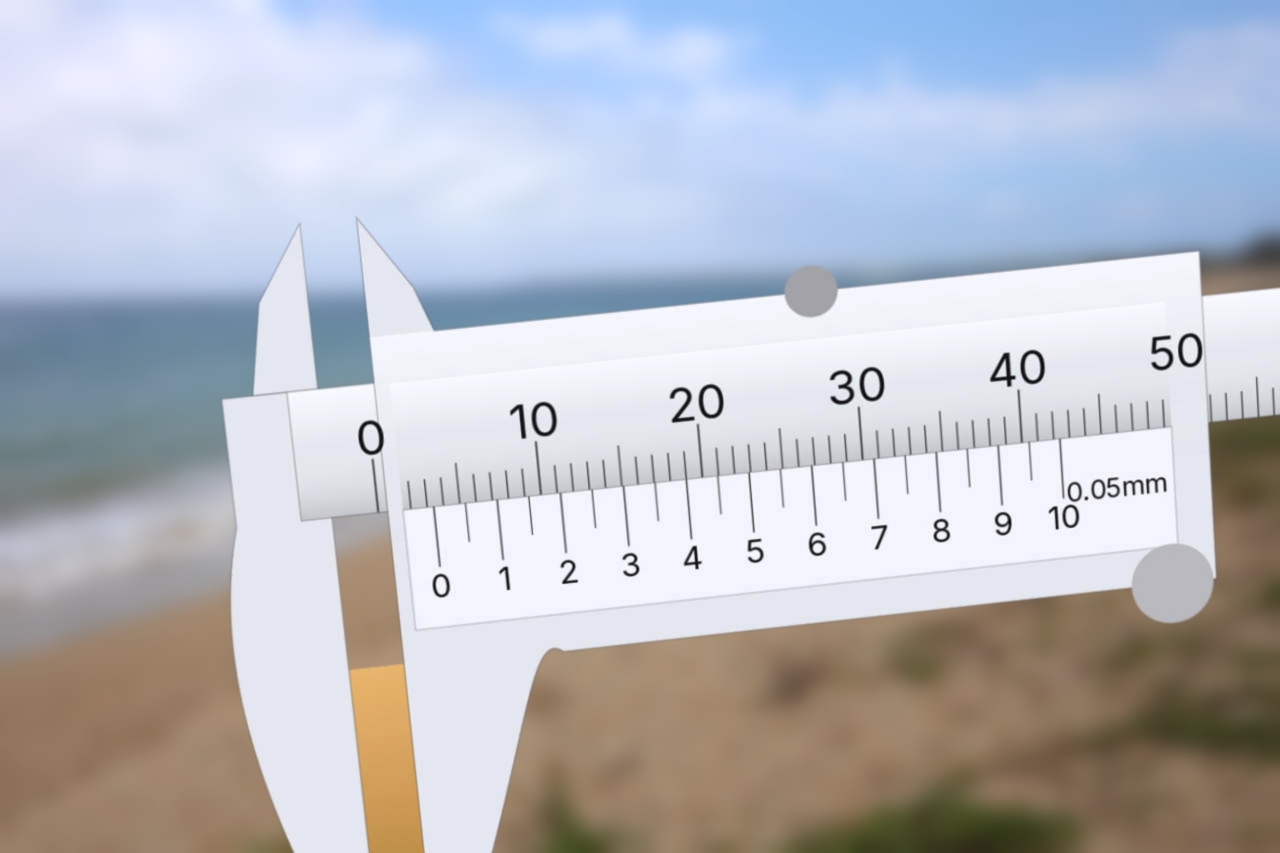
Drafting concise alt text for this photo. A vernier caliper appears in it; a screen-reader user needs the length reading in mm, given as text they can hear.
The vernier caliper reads 3.4 mm
